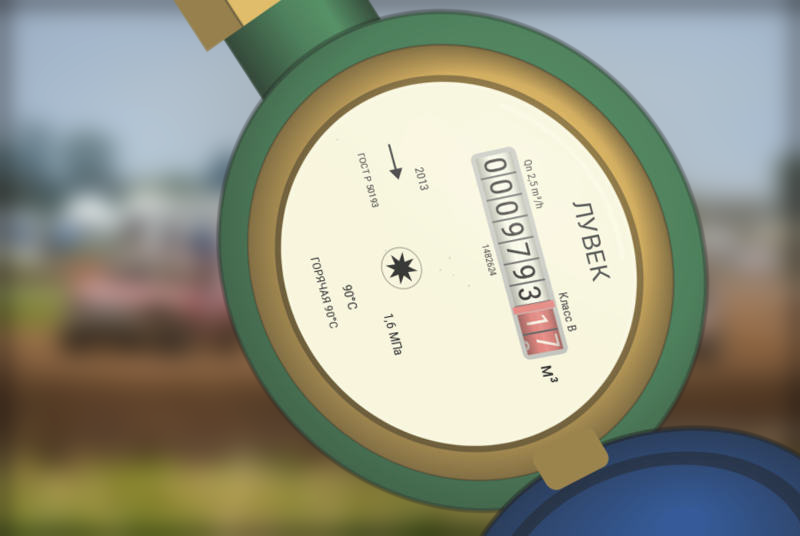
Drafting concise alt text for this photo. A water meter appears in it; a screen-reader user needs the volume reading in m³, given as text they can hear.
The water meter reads 9793.17 m³
